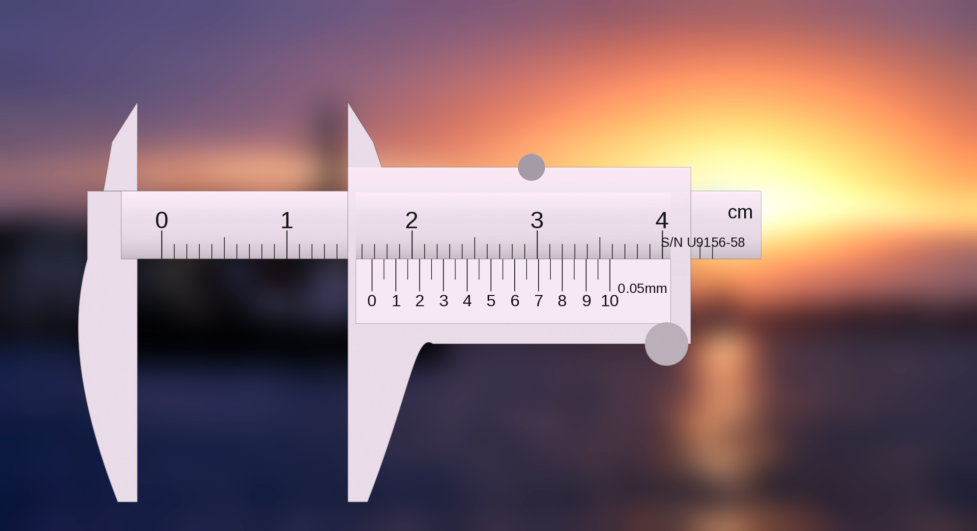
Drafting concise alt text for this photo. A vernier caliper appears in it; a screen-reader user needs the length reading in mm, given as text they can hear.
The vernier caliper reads 16.8 mm
